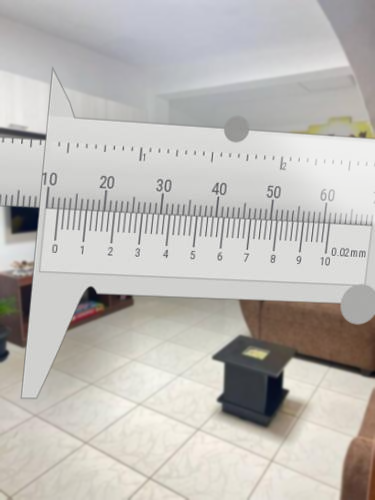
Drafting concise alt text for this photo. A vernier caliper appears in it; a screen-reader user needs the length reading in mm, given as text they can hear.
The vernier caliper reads 12.0 mm
